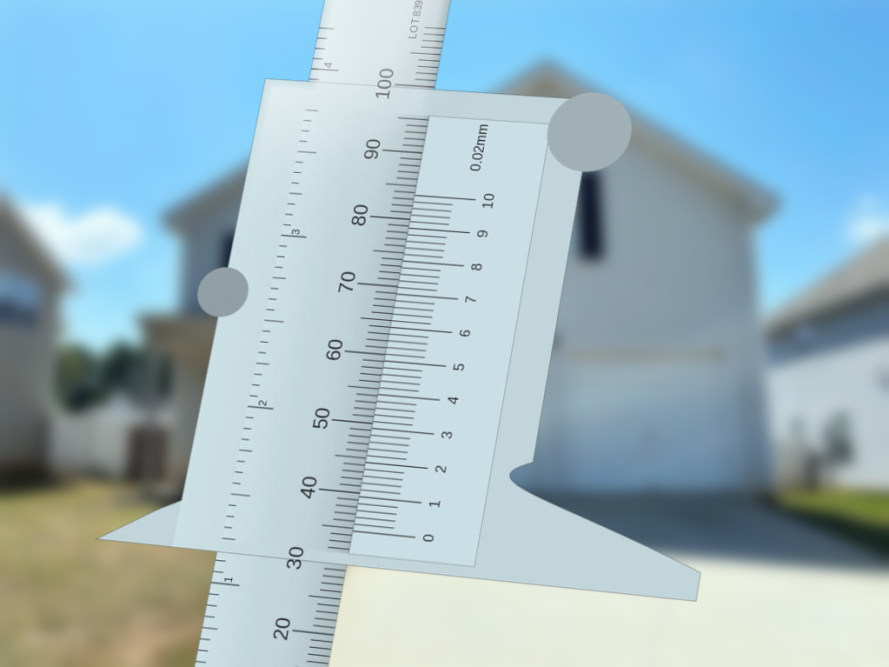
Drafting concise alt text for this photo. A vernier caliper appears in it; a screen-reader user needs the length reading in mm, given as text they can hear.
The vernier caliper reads 34.6 mm
